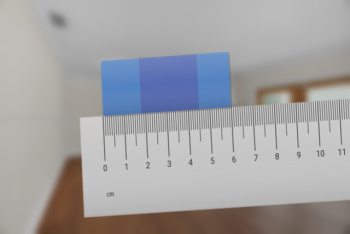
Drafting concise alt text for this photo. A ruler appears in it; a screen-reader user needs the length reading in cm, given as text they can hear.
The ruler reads 6 cm
